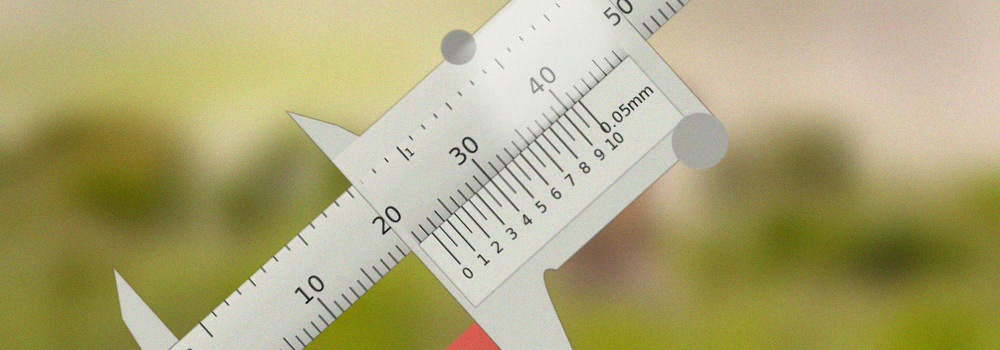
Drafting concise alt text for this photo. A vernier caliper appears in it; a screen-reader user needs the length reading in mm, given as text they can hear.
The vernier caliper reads 22.4 mm
